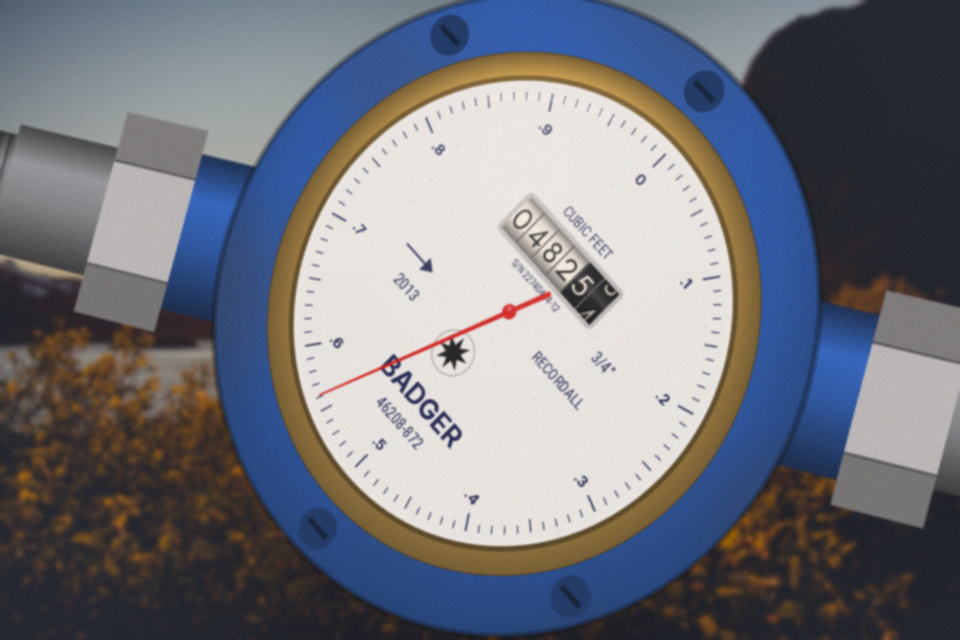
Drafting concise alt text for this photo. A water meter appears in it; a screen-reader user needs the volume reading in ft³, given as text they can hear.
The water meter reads 48253.56 ft³
